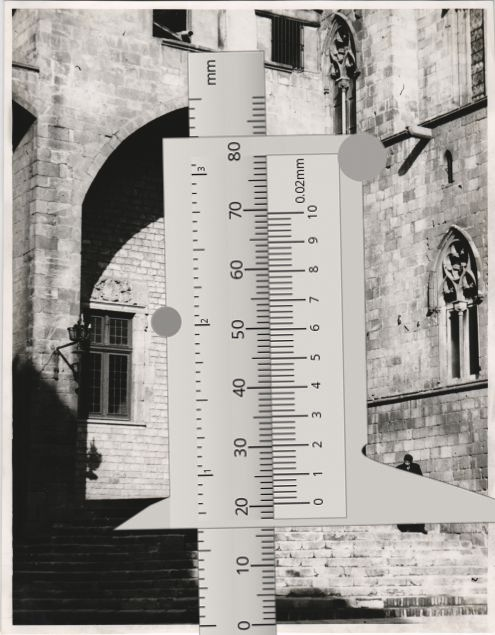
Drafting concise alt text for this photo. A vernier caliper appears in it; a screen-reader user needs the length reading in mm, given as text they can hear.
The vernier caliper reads 20.4 mm
